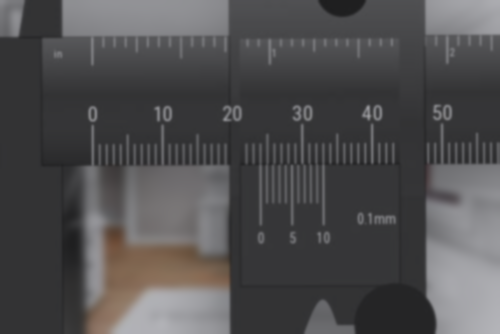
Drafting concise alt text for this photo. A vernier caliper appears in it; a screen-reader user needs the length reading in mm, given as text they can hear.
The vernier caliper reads 24.0 mm
